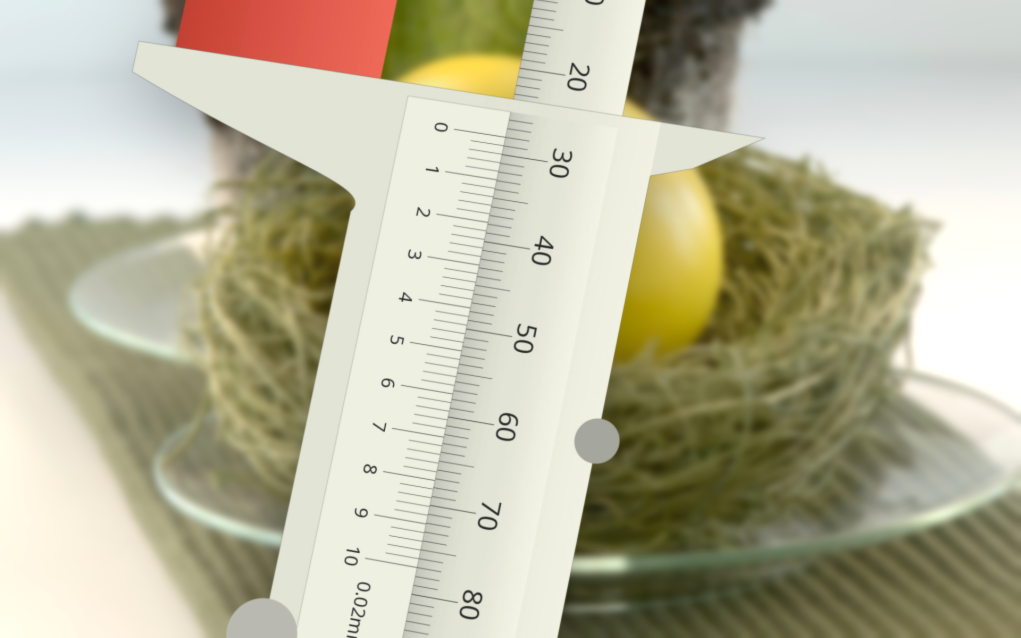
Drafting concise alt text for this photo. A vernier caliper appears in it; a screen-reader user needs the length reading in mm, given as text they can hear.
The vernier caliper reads 28.0 mm
